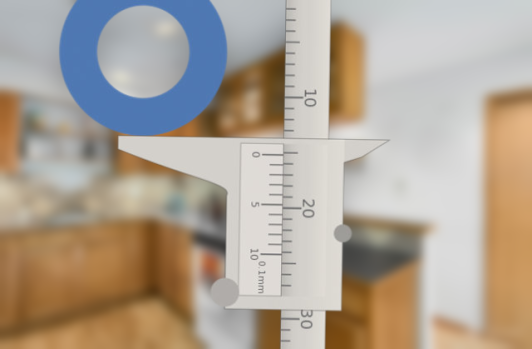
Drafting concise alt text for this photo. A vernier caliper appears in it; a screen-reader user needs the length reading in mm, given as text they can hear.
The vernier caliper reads 15.2 mm
